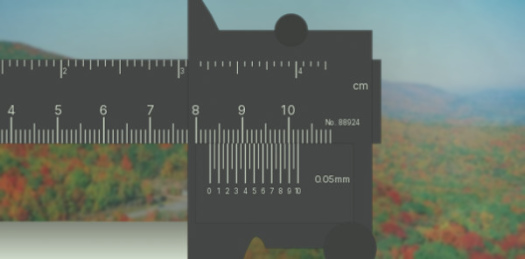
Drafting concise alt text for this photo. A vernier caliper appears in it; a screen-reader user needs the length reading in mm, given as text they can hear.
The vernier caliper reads 83.0 mm
